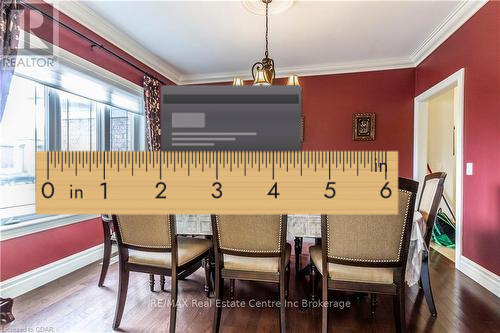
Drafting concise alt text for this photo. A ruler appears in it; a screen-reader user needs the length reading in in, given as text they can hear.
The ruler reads 2.5 in
